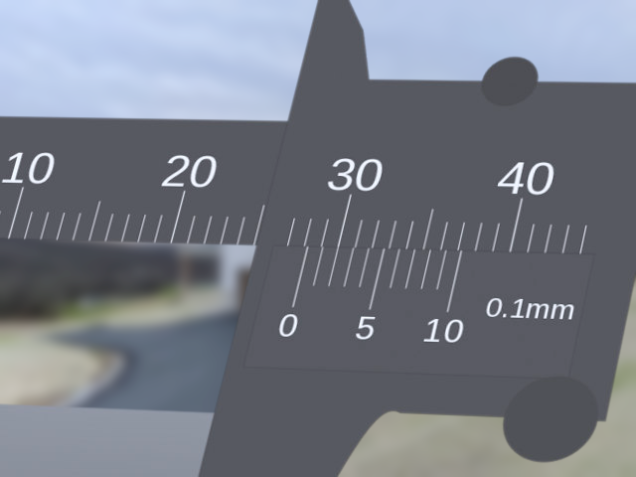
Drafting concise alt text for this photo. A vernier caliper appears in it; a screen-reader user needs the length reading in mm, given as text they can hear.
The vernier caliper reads 28.2 mm
